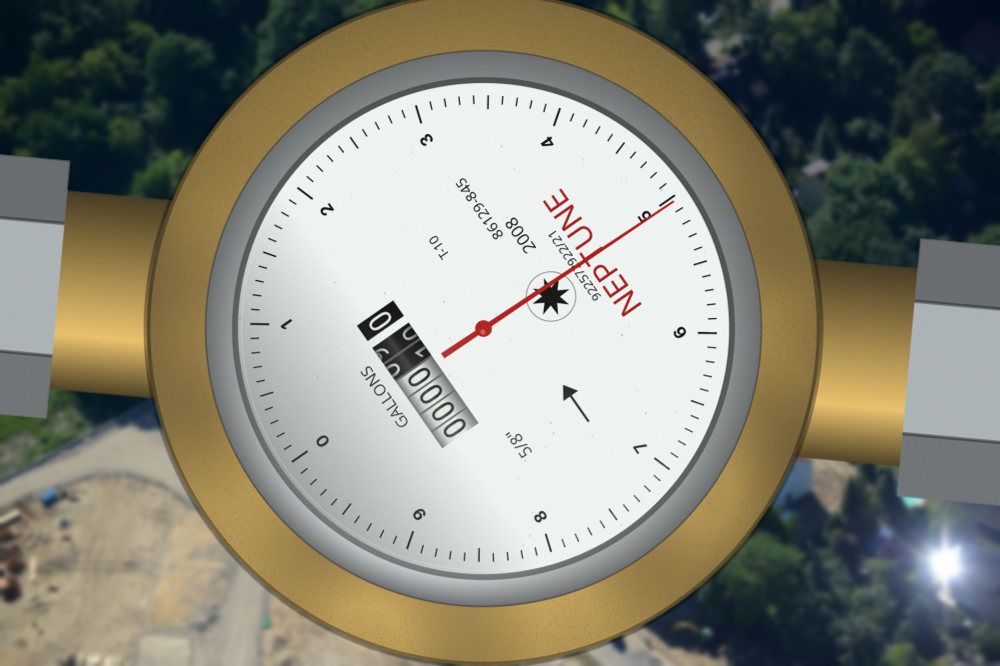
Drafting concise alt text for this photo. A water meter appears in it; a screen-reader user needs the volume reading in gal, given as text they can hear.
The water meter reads 95.0 gal
